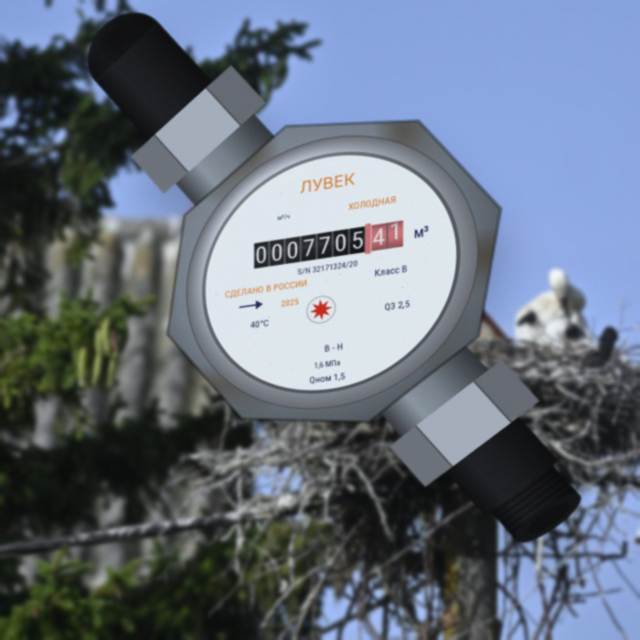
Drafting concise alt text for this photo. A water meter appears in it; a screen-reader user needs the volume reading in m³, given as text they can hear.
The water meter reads 7705.41 m³
